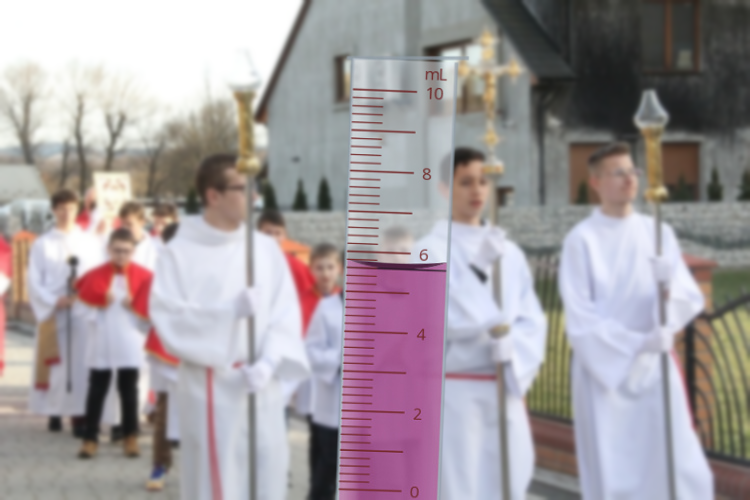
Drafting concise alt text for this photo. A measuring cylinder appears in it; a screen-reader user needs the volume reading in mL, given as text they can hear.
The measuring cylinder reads 5.6 mL
